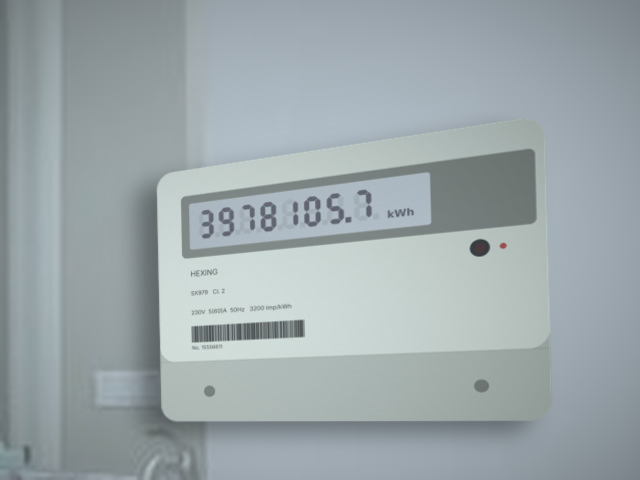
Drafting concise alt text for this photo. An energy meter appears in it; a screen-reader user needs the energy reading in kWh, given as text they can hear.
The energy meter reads 3978105.7 kWh
